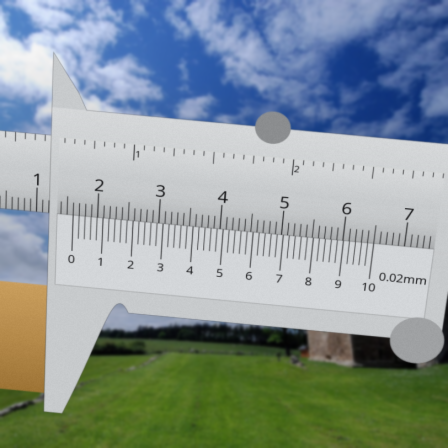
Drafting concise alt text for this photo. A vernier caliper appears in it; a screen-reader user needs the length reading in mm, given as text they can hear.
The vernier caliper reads 16.0 mm
